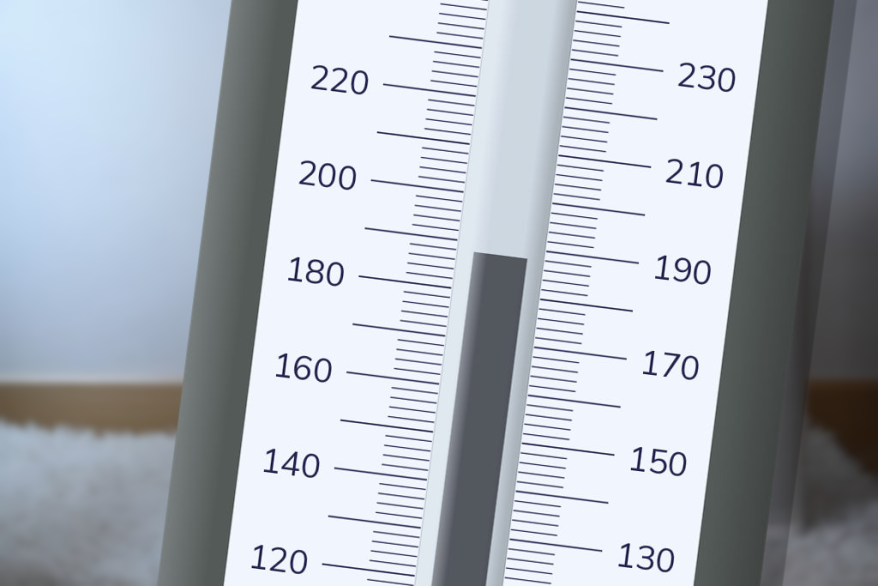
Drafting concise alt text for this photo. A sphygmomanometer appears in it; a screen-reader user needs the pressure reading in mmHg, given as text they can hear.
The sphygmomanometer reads 188 mmHg
